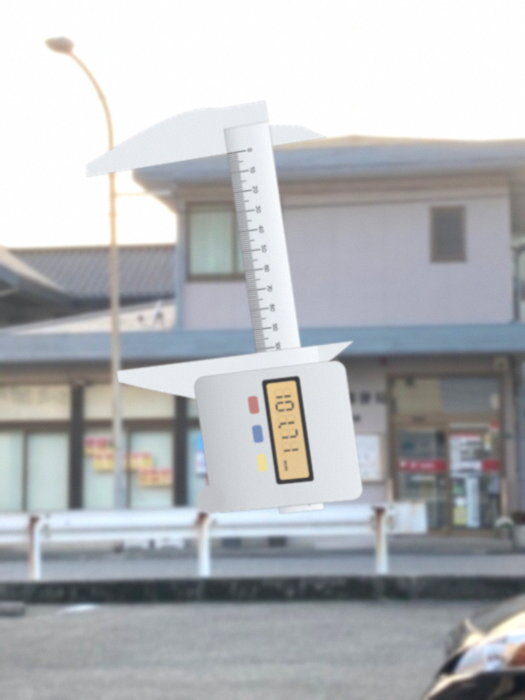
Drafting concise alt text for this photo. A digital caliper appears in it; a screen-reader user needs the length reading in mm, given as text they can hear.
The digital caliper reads 101.71 mm
